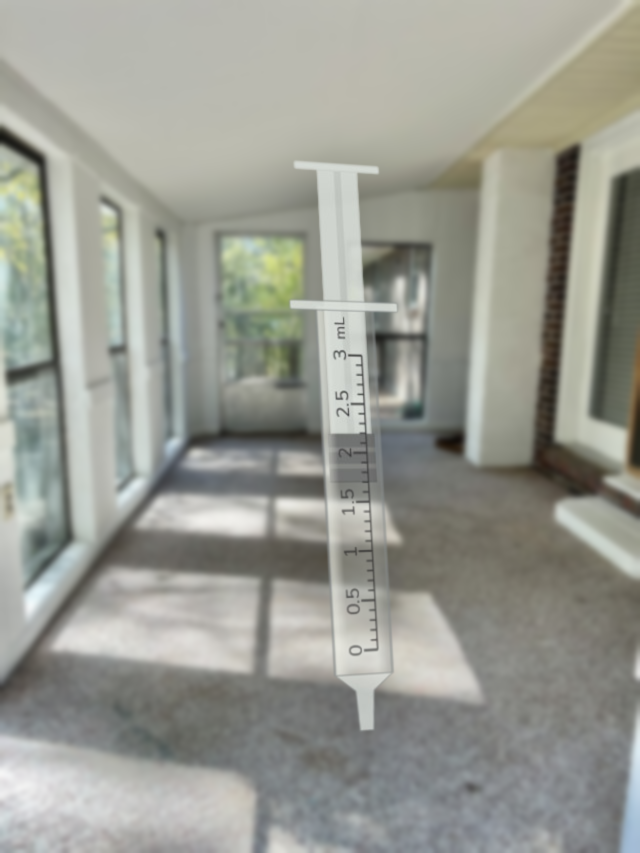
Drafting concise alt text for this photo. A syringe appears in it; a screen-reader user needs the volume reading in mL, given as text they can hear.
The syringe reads 1.7 mL
